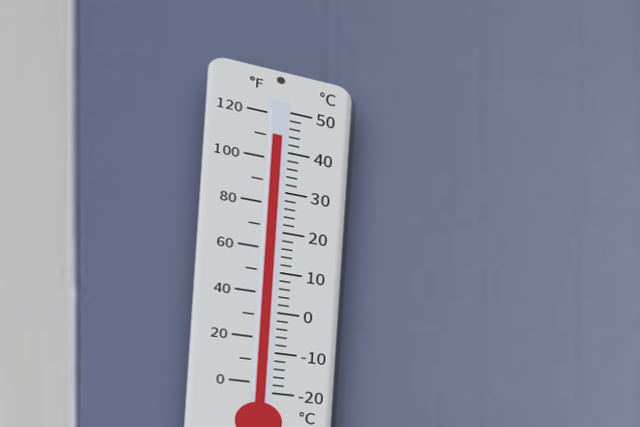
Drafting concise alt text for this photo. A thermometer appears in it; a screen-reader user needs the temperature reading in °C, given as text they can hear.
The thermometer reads 44 °C
